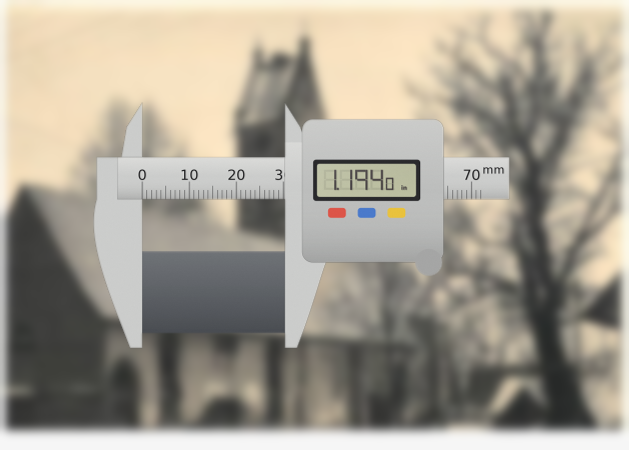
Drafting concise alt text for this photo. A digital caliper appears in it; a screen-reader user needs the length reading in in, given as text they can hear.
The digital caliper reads 1.1940 in
